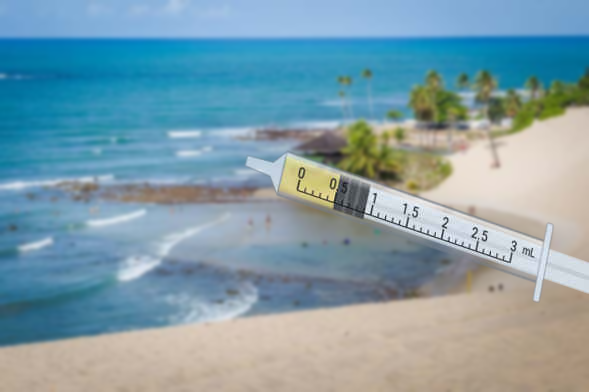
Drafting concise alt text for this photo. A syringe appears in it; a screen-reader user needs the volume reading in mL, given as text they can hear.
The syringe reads 0.5 mL
